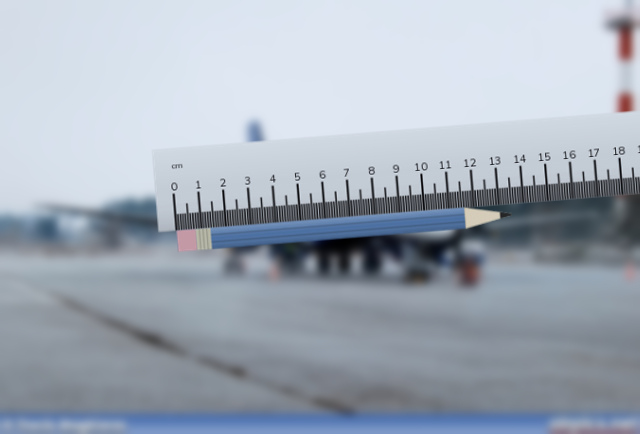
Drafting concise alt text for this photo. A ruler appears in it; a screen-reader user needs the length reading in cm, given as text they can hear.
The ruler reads 13.5 cm
